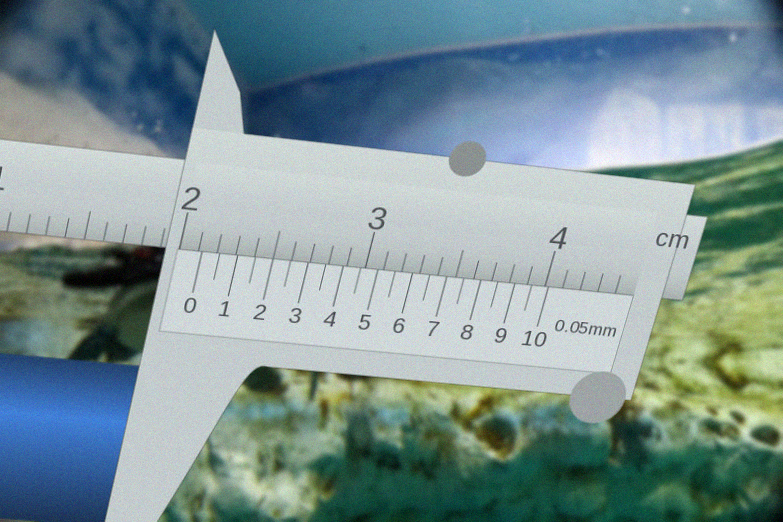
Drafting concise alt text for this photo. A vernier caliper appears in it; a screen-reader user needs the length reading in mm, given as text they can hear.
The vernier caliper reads 21.2 mm
